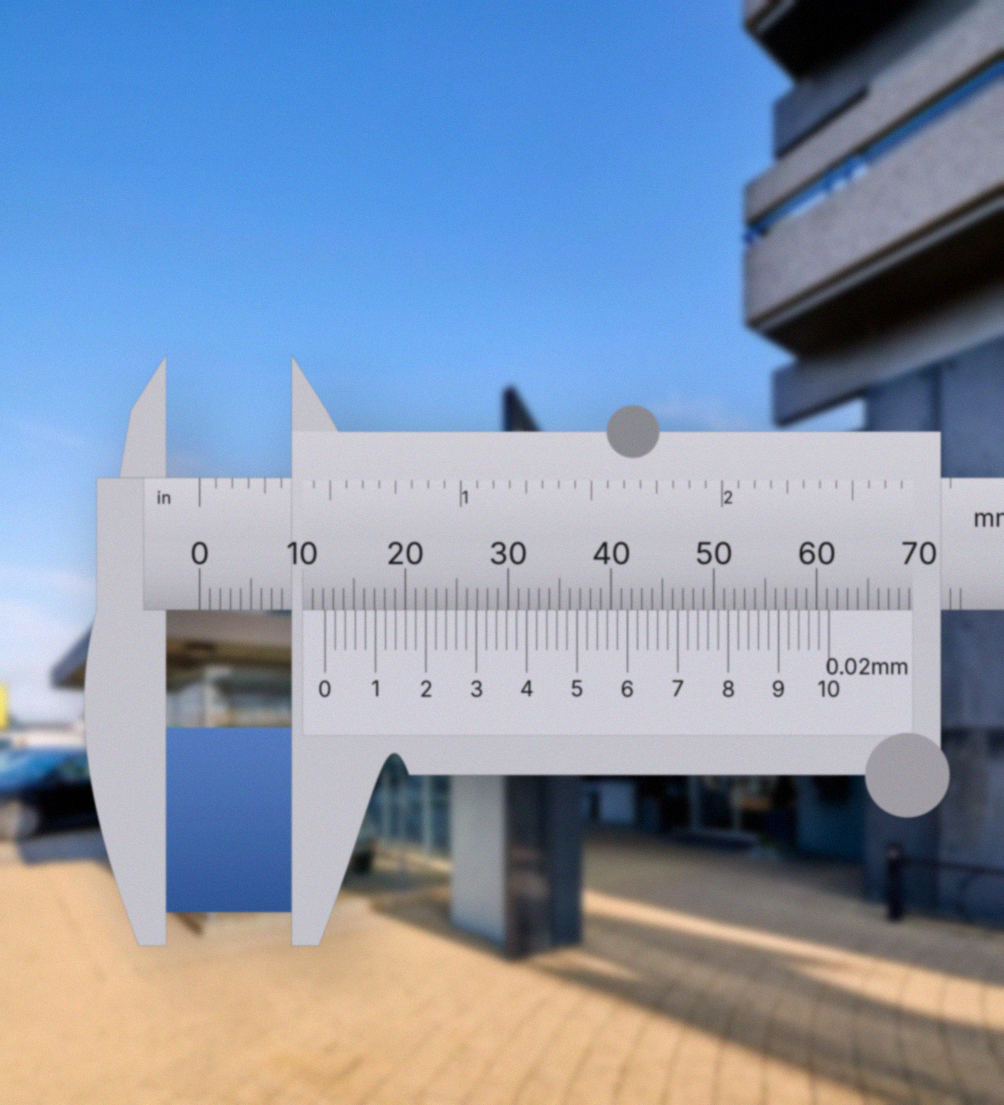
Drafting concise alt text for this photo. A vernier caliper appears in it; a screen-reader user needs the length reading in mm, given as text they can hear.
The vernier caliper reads 12.2 mm
